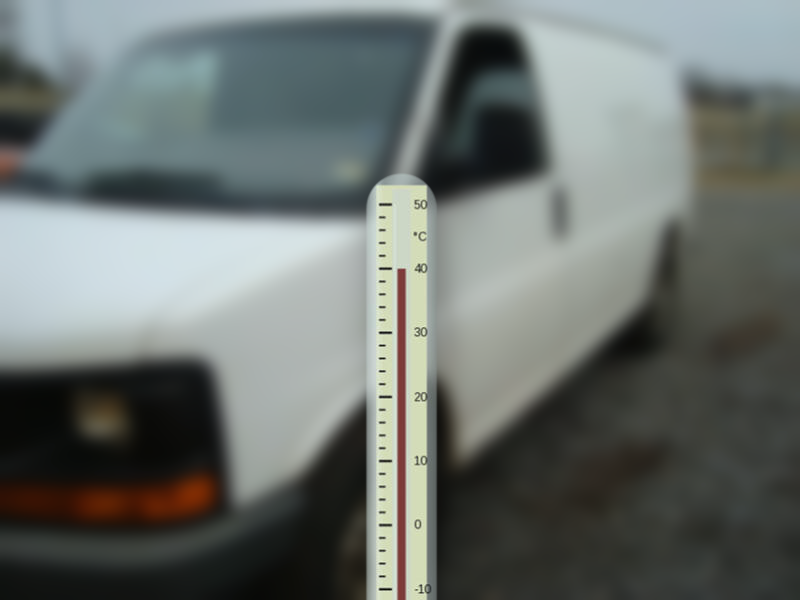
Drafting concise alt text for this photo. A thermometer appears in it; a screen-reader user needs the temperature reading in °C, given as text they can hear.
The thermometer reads 40 °C
